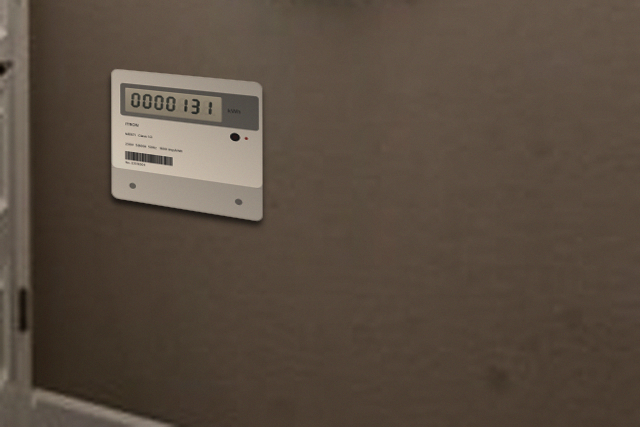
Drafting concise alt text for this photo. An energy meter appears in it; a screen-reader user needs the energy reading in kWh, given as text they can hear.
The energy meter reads 131 kWh
